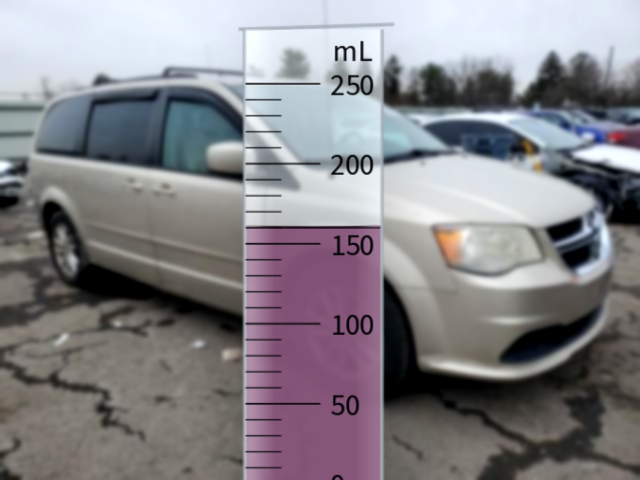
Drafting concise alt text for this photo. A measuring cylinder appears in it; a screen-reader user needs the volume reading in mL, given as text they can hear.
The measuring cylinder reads 160 mL
